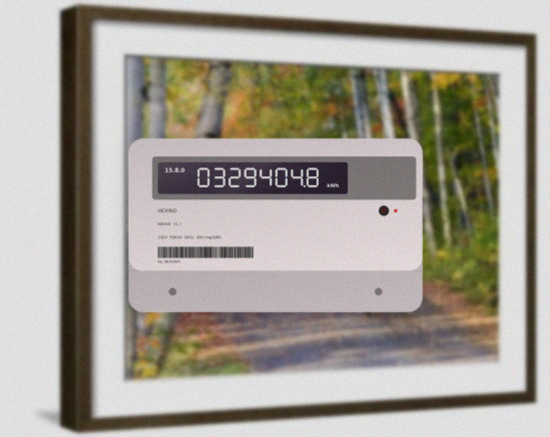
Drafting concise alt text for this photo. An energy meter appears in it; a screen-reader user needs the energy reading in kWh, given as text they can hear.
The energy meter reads 329404.8 kWh
